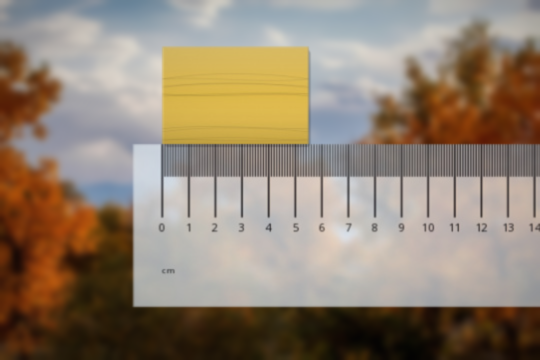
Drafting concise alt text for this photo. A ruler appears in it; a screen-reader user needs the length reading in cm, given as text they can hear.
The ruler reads 5.5 cm
